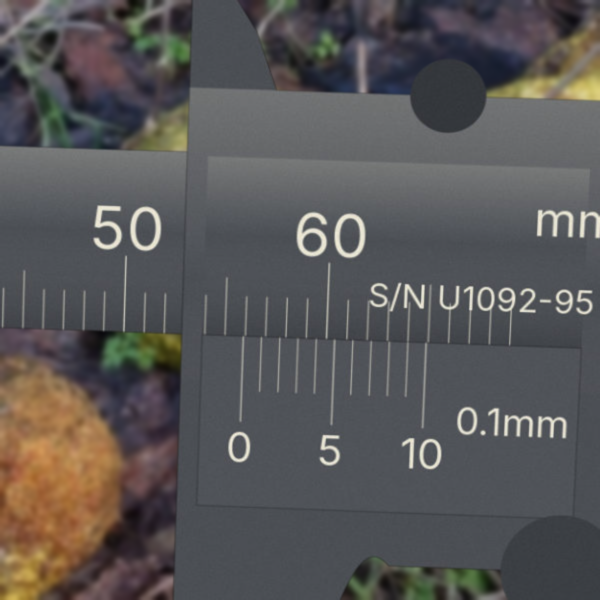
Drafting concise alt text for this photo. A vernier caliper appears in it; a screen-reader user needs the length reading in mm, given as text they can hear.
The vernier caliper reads 55.9 mm
